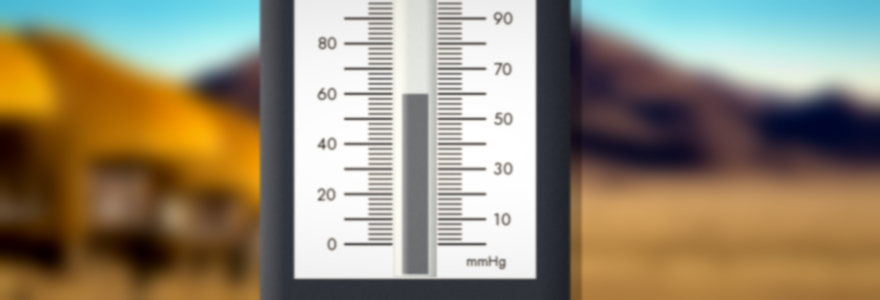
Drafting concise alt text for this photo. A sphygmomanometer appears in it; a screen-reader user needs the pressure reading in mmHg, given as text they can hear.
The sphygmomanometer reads 60 mmHg
